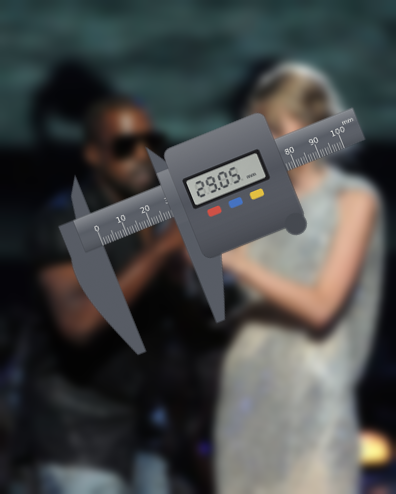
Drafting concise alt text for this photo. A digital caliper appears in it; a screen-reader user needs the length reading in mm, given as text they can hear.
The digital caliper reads 29.05 mm
